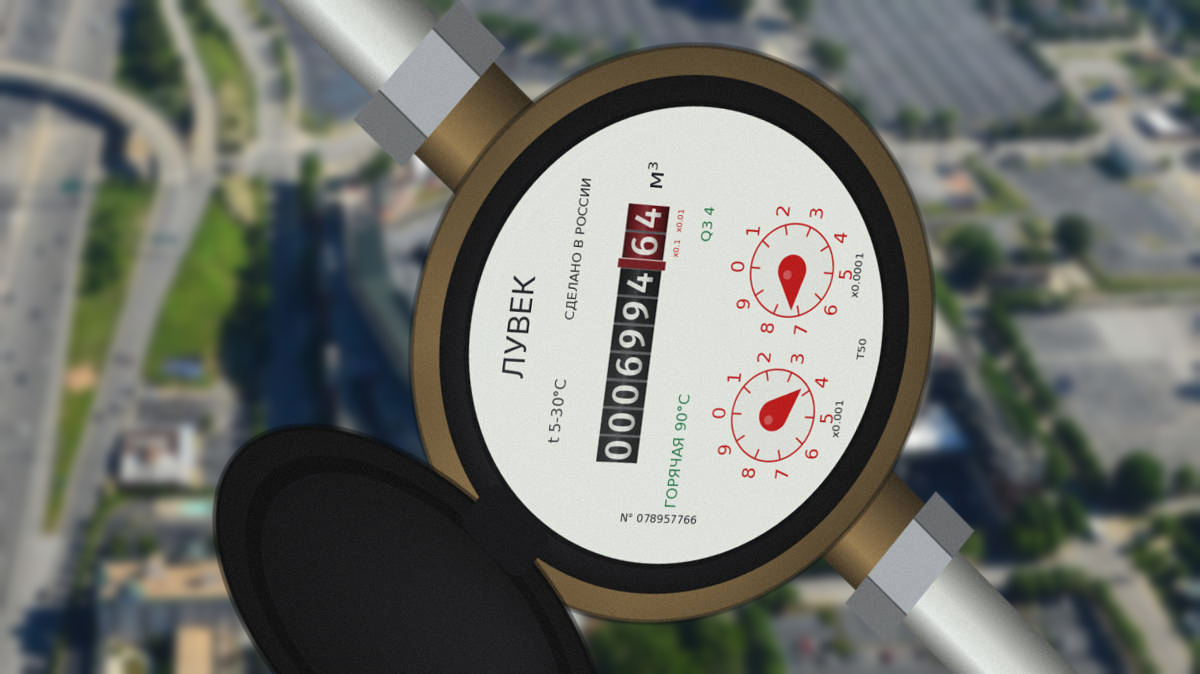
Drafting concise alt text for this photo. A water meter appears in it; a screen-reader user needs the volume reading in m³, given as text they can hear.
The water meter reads 6994.6437 m³
